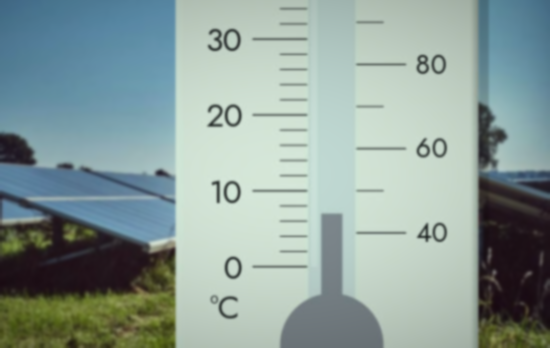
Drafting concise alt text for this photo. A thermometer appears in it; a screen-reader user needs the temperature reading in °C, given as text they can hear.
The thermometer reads 7 °C
